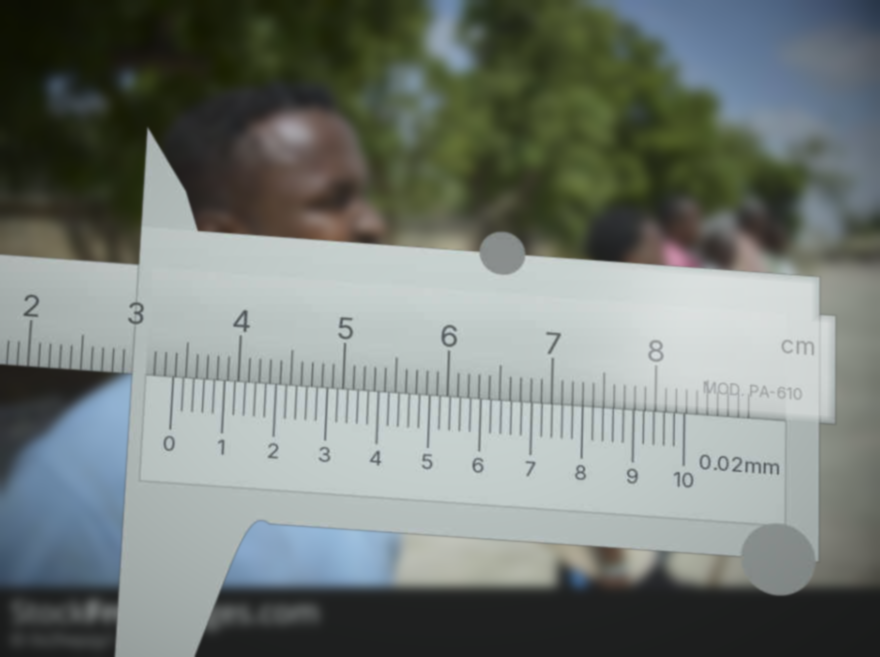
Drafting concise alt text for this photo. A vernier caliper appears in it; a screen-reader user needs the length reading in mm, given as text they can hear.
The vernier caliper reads 33.8 mm
